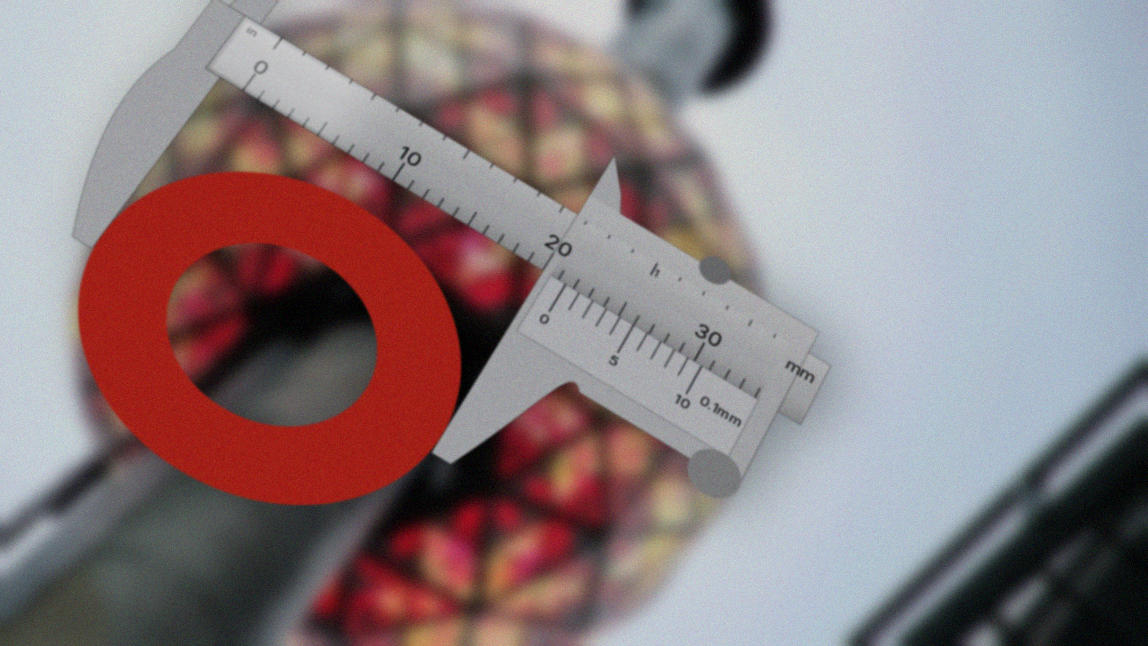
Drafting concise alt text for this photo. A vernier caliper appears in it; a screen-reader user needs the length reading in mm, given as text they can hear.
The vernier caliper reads 21.5 mm
